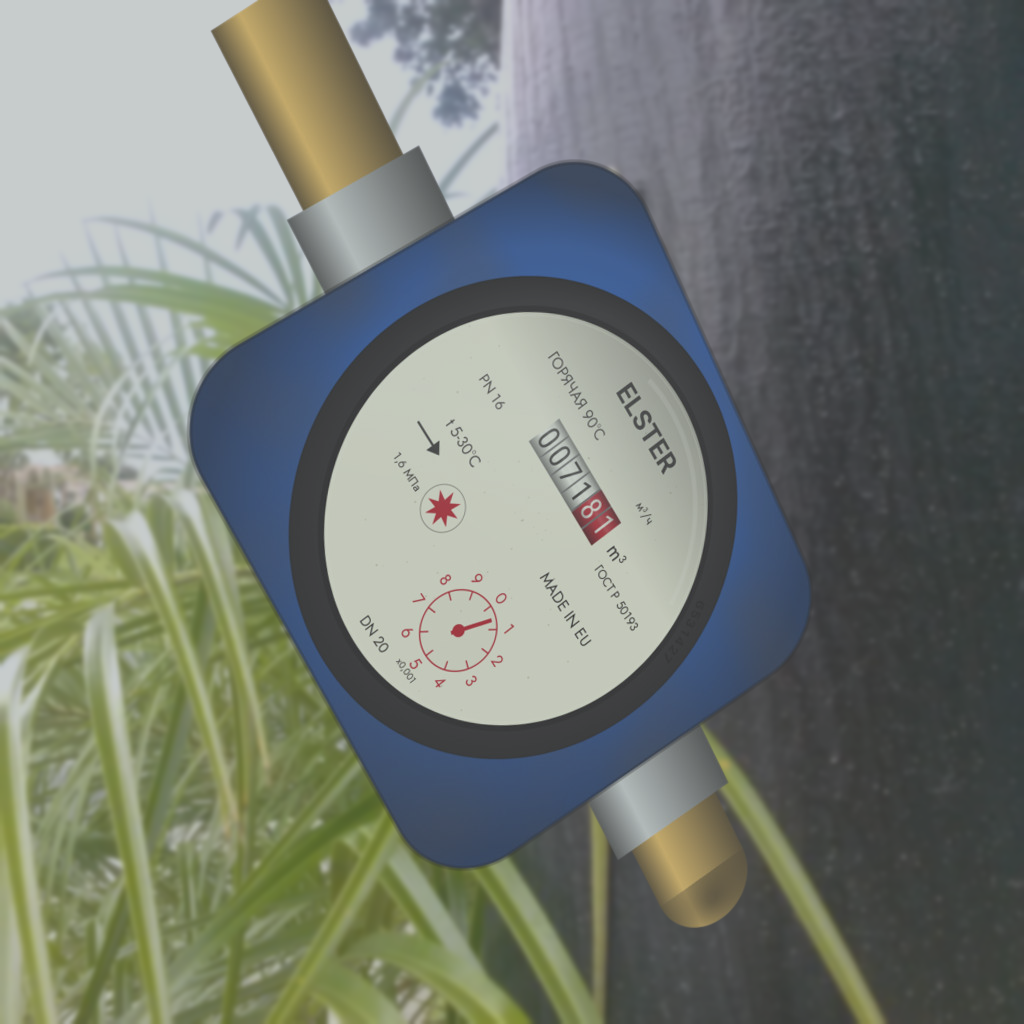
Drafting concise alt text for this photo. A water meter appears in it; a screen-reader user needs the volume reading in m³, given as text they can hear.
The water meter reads 71.810 m³
